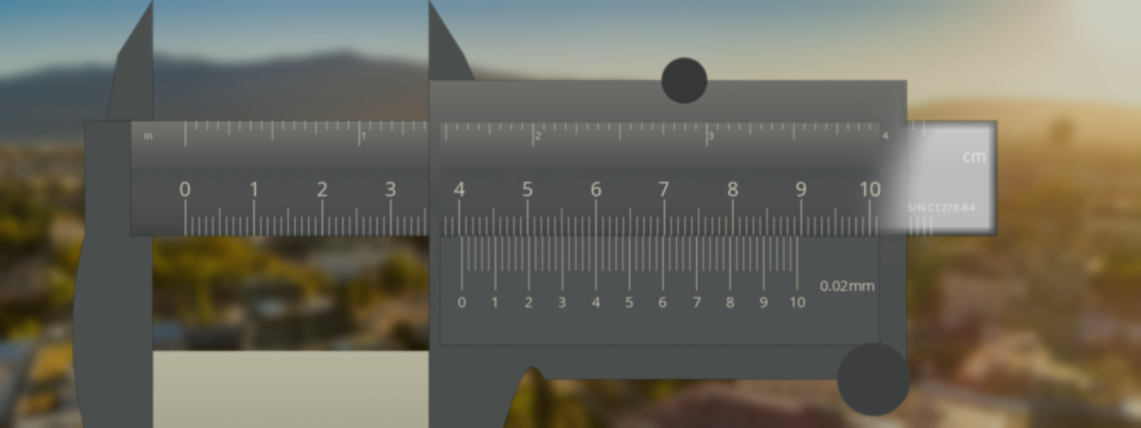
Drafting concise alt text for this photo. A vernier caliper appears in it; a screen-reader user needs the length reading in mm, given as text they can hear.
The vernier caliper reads 40.4 mm
